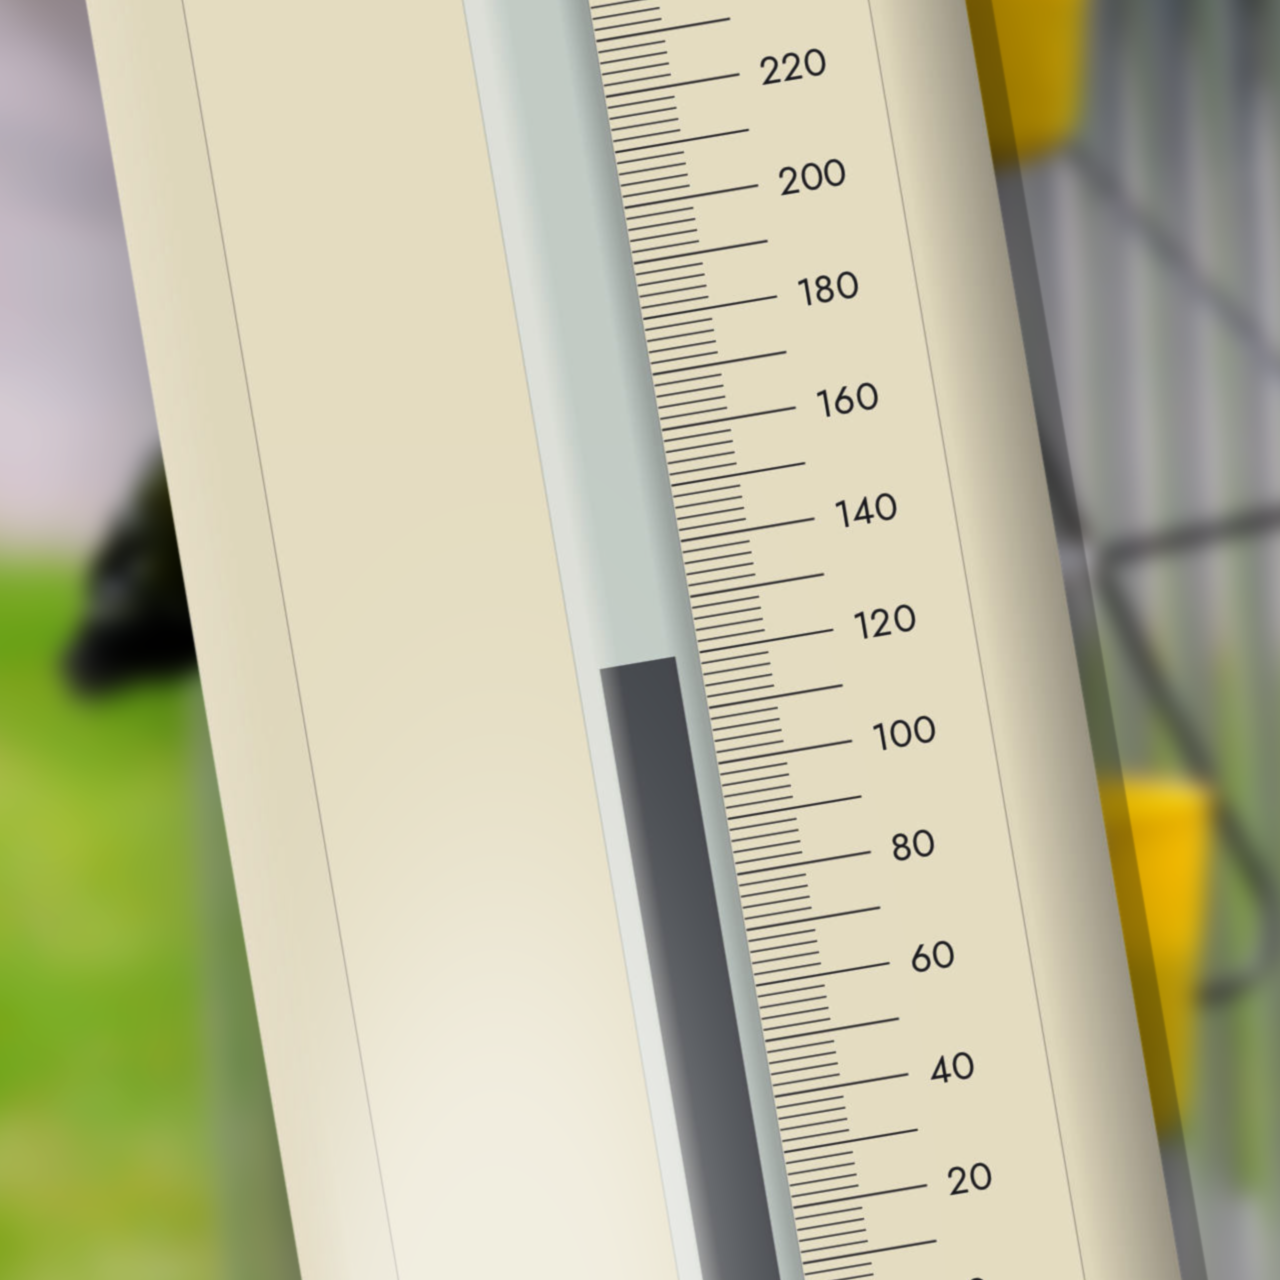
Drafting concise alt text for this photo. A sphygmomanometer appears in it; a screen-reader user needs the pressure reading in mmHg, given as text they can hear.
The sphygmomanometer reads 120 mmHg
